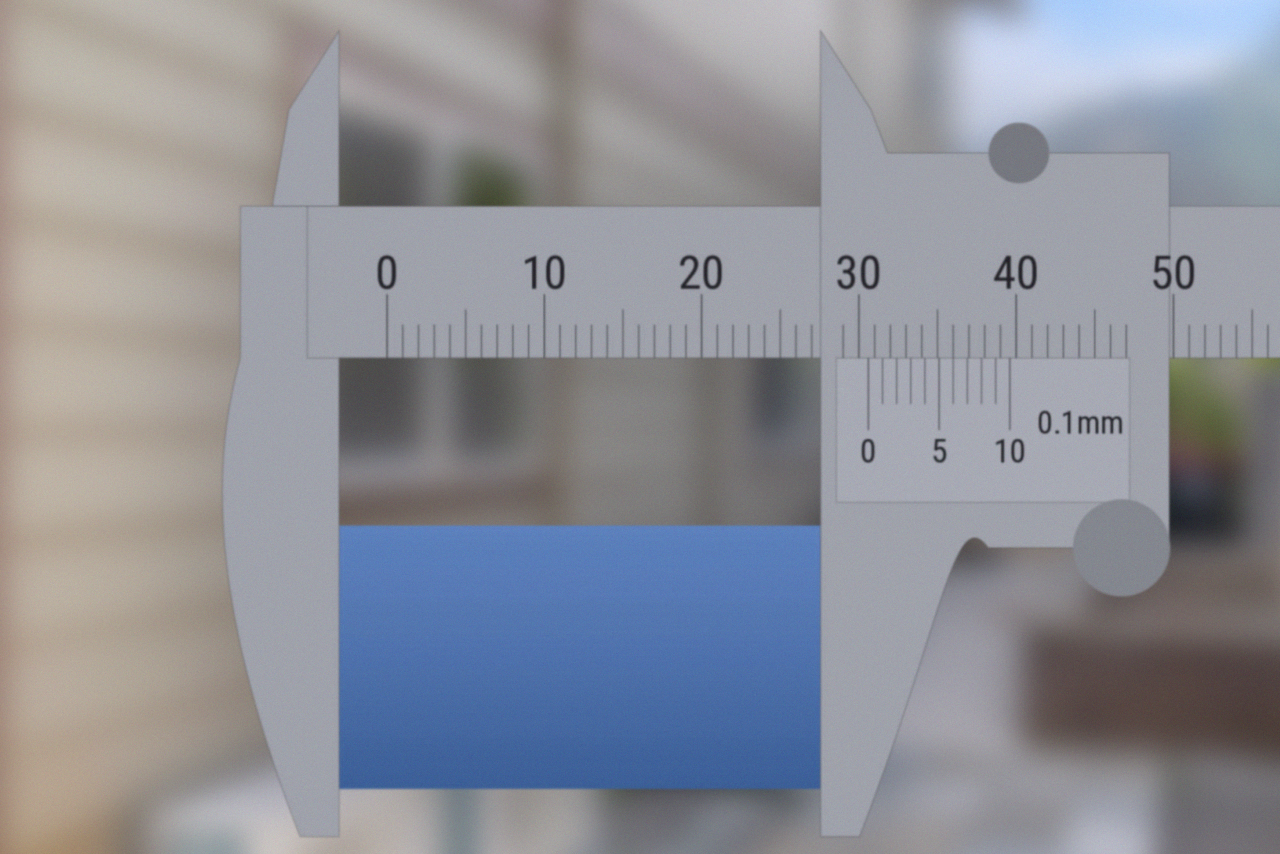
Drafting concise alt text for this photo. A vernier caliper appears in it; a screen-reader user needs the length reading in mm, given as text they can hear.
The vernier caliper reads 30.6 mm
